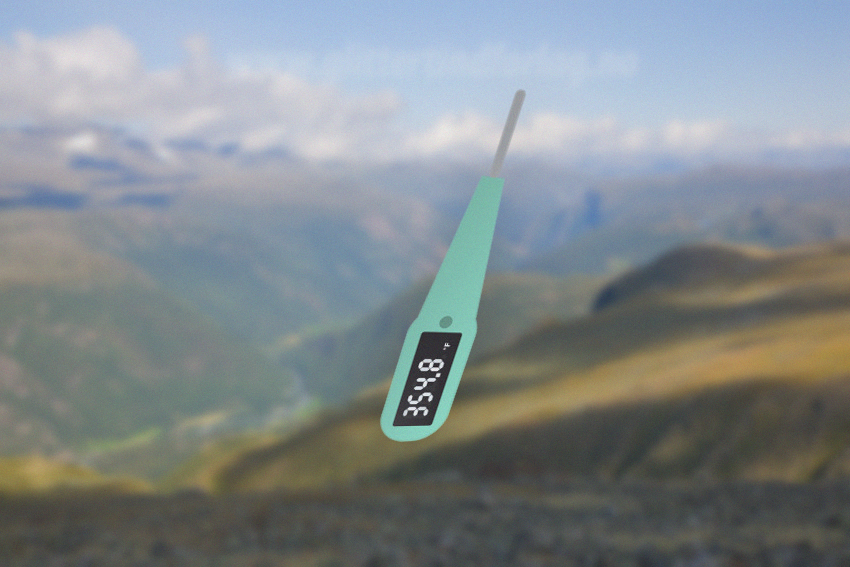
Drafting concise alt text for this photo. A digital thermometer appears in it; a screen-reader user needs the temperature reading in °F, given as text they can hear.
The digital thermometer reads 354.8 °F
